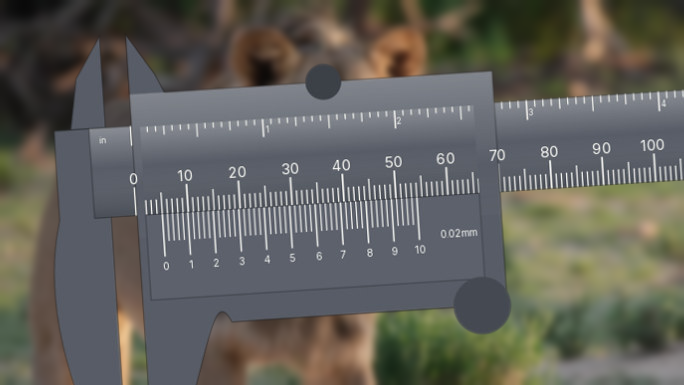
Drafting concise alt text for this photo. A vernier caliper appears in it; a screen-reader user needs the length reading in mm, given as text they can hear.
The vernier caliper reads 5.0 mm
